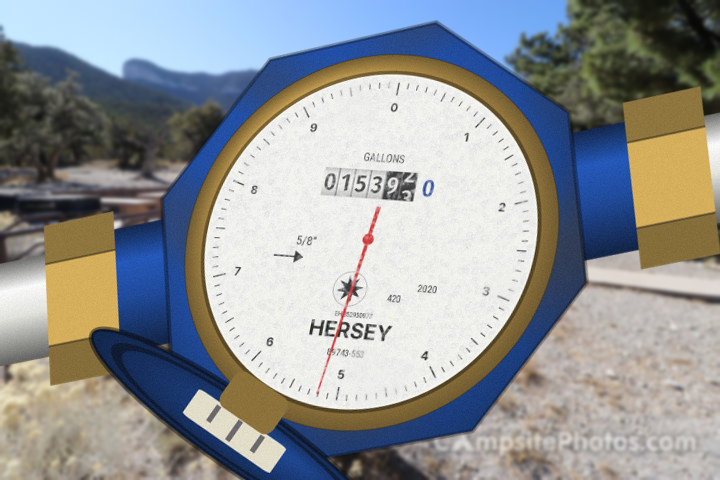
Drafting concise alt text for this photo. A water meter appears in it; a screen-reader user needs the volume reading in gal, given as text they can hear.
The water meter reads 153925.2 gal
